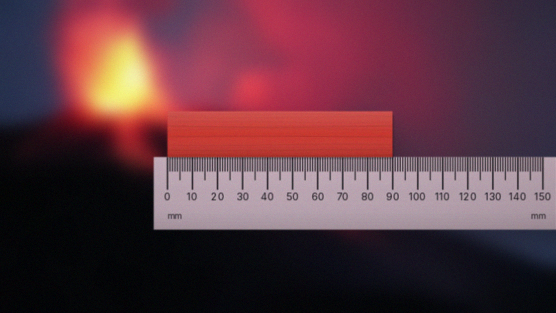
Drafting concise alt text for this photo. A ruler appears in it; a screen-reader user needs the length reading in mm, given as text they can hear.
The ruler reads 90 mm
